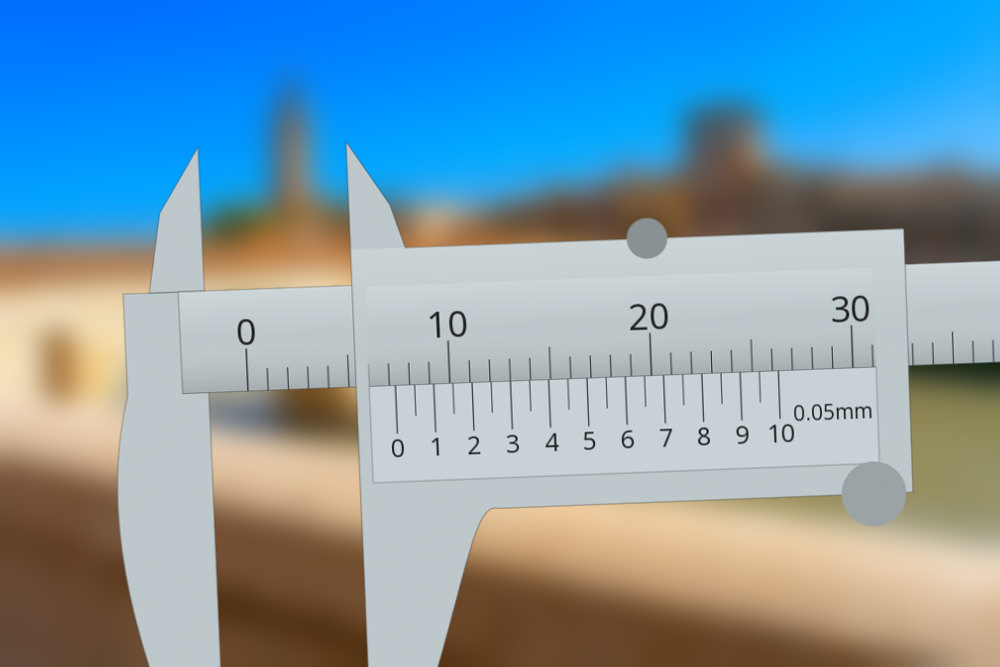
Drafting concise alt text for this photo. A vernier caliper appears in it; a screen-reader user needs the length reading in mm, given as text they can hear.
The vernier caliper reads 7.3 mm
